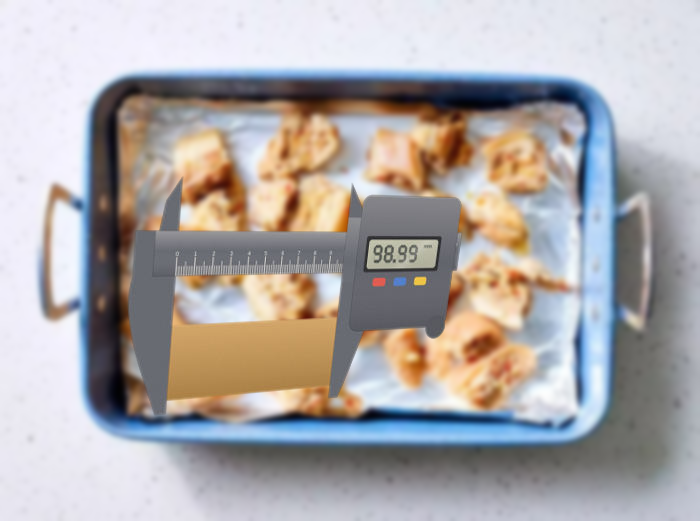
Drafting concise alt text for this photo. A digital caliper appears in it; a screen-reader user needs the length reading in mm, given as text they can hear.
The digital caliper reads 98.99 mm
